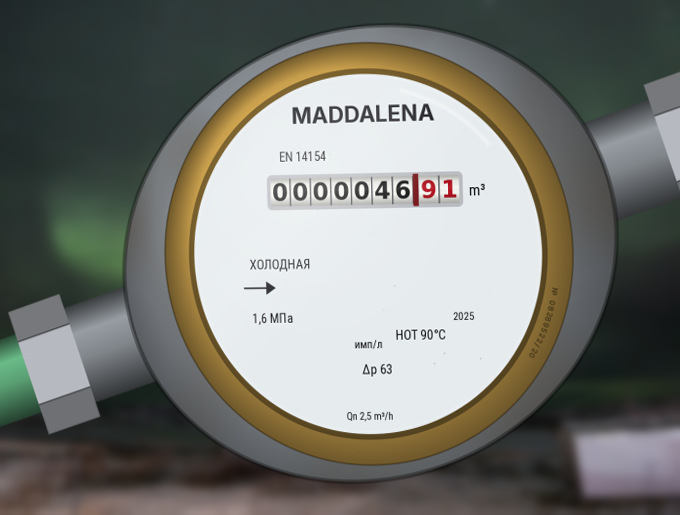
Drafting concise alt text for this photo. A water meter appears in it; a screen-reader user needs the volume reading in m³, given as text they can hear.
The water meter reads 46.91 m³
